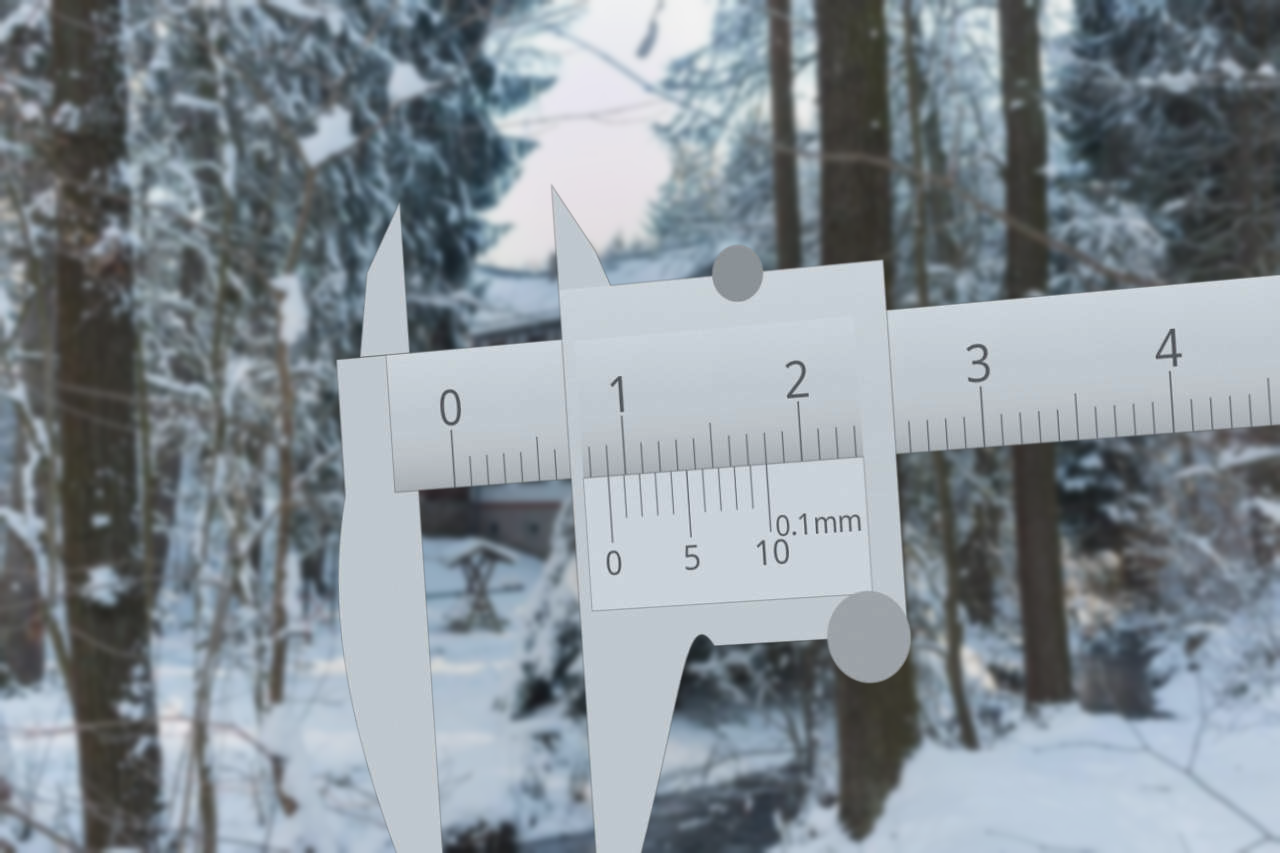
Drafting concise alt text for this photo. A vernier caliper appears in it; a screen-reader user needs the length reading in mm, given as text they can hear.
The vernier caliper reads 9.0 mm
